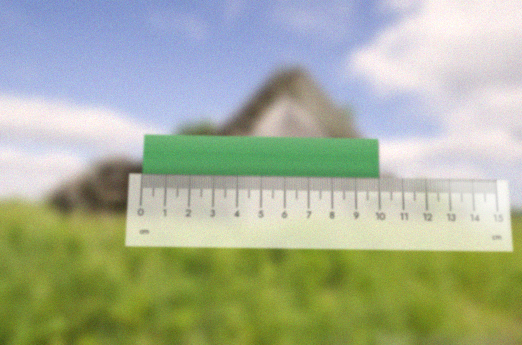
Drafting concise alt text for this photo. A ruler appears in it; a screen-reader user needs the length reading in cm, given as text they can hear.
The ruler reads 10 cm
